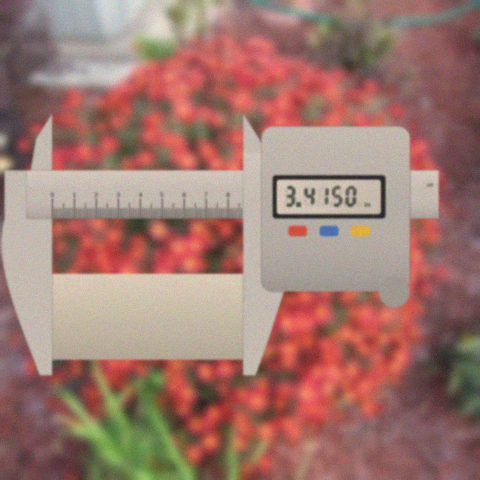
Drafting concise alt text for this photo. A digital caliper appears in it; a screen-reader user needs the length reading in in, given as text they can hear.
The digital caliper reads 3.4150 in
